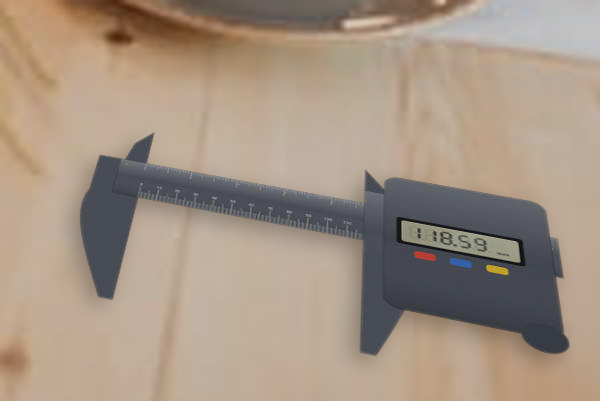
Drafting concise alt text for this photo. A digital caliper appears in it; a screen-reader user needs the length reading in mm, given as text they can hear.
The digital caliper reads 118.59 mm
